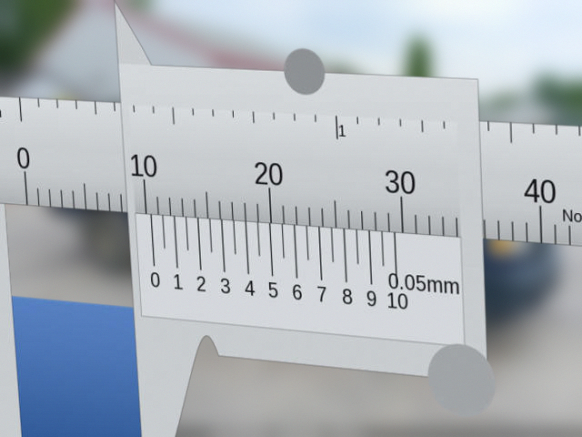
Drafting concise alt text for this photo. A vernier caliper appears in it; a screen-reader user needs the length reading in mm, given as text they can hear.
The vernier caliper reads 10.4 mm
